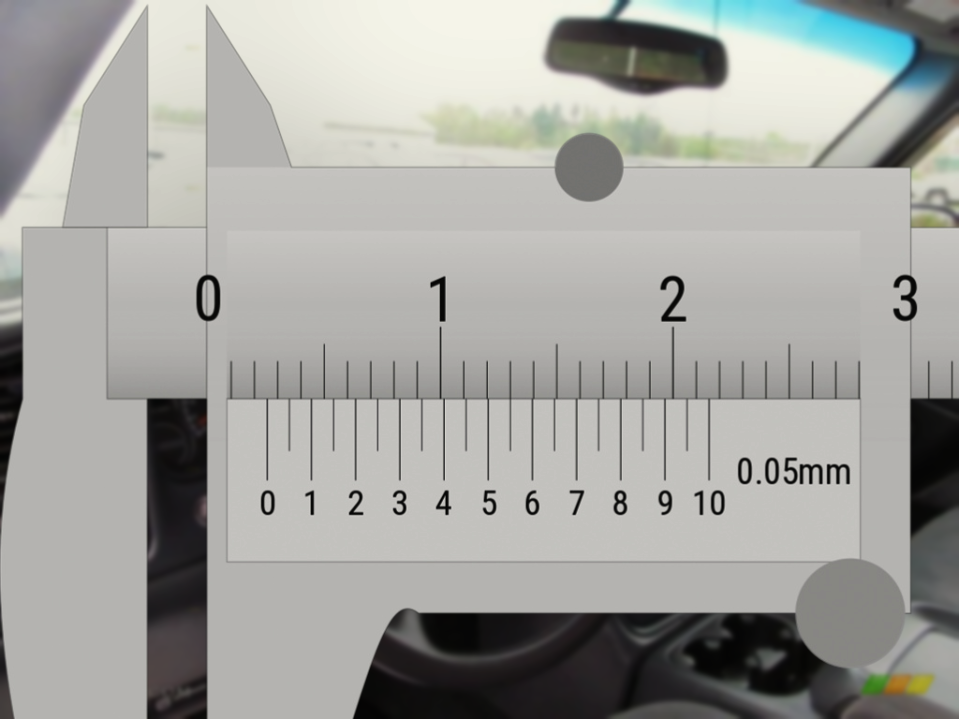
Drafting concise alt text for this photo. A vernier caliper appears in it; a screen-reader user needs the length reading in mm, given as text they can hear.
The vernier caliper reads 2.55 mm
